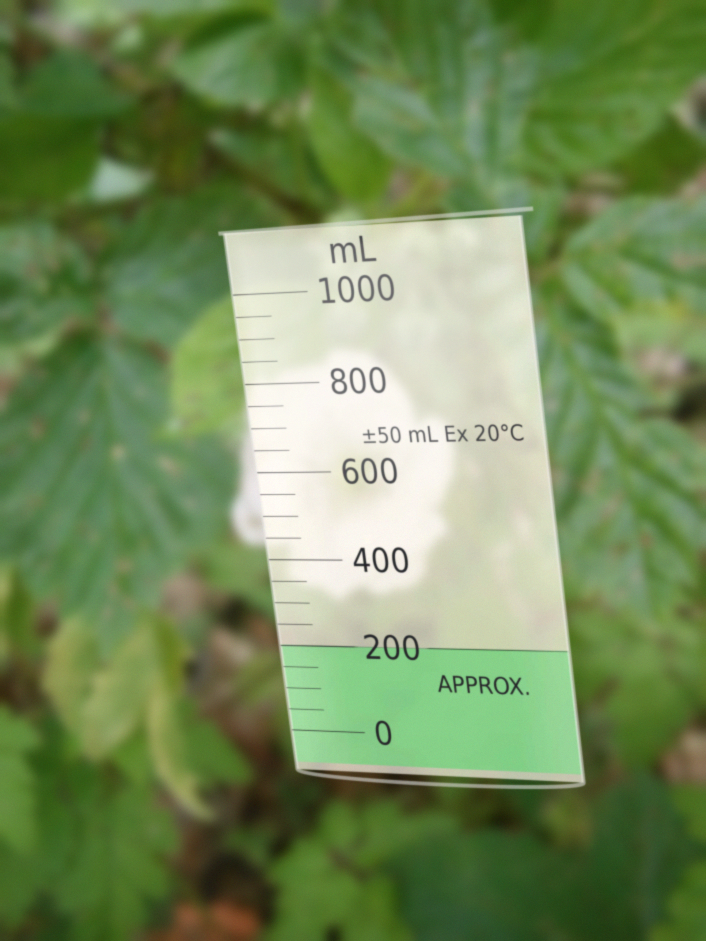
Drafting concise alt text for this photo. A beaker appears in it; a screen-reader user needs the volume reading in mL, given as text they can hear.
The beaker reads 200 mL
